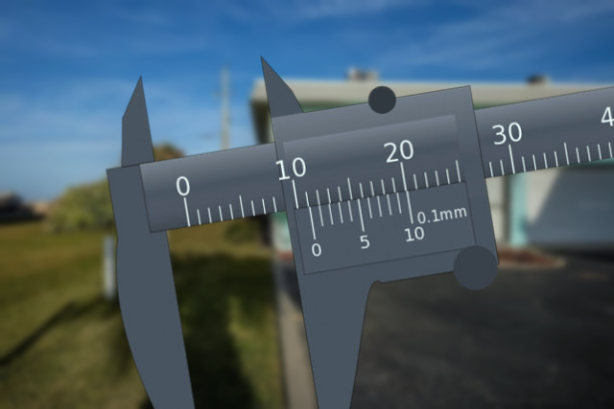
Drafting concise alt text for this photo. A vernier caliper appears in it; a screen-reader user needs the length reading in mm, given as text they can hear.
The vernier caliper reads 11.1 mm
